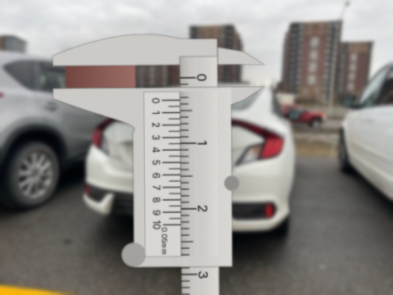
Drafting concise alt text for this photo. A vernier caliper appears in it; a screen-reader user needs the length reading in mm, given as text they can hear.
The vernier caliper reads 3.4 mm
